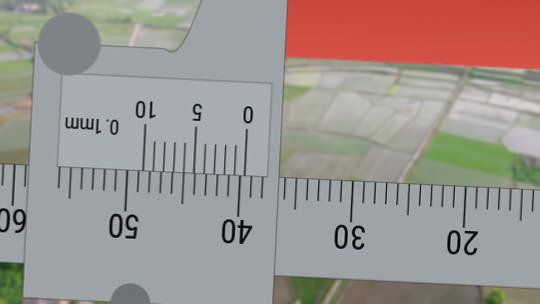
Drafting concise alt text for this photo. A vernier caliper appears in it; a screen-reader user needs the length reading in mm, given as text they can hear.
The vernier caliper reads 39.6 mm
